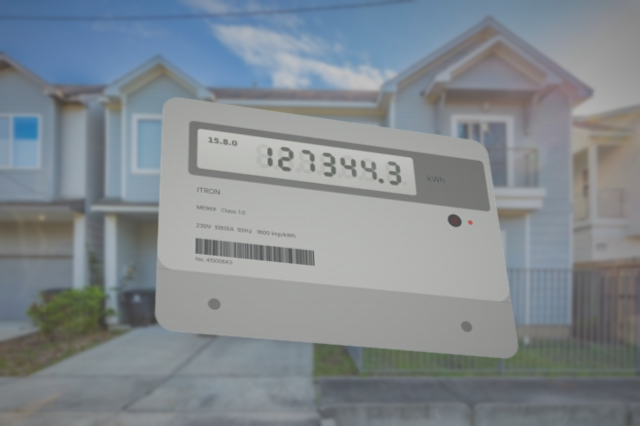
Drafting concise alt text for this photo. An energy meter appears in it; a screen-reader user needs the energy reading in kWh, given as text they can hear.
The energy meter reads 127344.3 kWh
